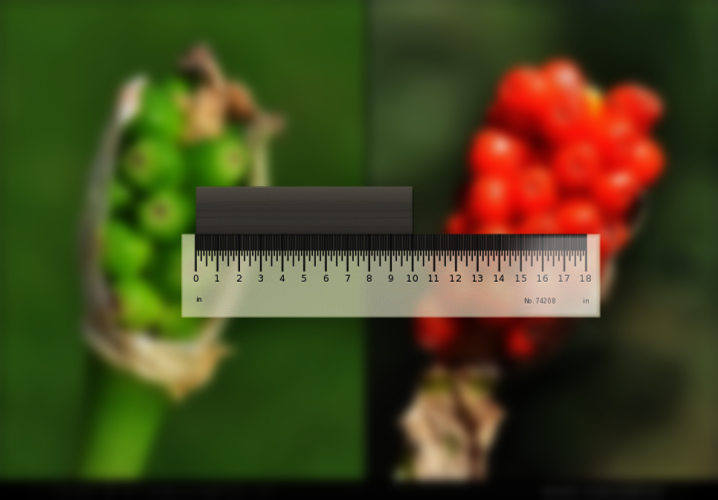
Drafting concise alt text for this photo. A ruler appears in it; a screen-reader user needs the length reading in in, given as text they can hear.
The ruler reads 10 in
